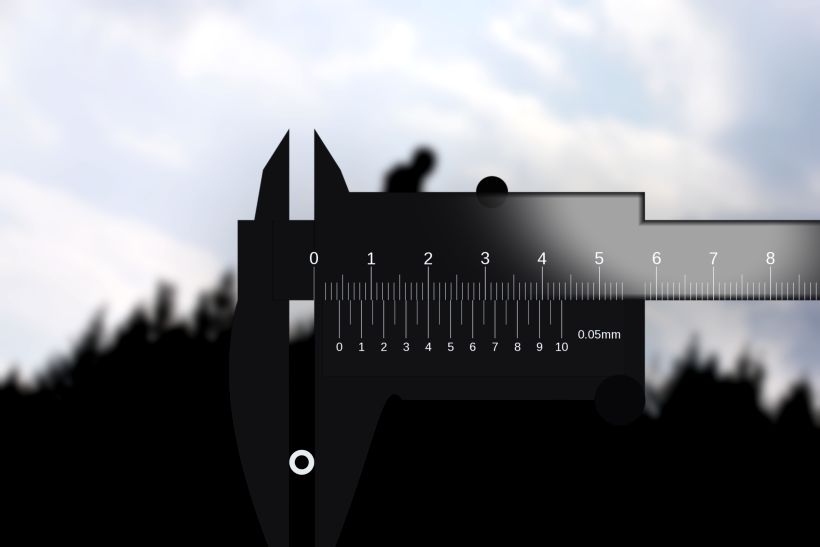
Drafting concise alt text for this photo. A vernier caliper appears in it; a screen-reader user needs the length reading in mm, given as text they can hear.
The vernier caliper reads 4.4 mm
